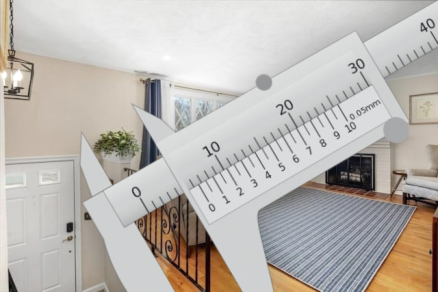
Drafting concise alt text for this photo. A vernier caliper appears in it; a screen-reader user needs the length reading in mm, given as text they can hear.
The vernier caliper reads 6.6 mm
